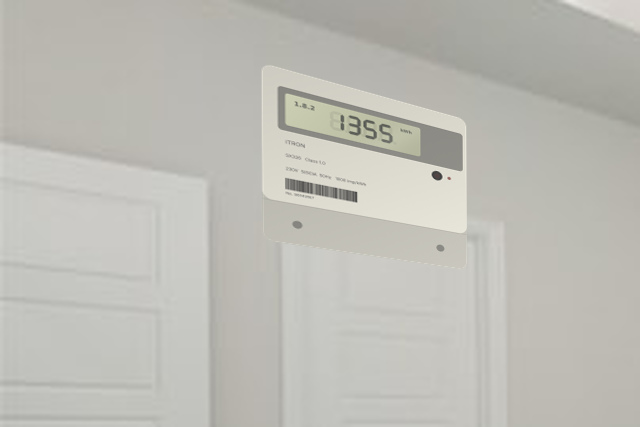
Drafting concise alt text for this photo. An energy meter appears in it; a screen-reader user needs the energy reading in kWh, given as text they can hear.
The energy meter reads 1355 kWh
